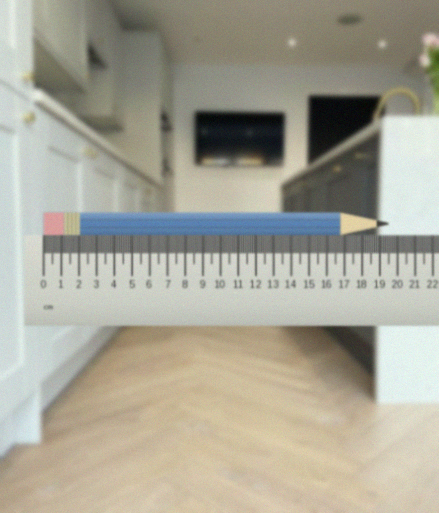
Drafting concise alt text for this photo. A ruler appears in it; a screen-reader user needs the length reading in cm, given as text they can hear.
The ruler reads 19.5 cm
